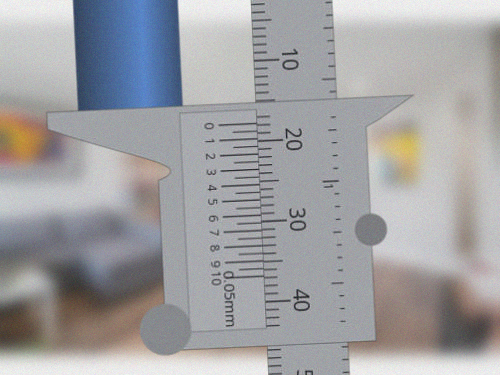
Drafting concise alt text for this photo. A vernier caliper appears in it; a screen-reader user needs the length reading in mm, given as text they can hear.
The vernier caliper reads 17.8 mm
